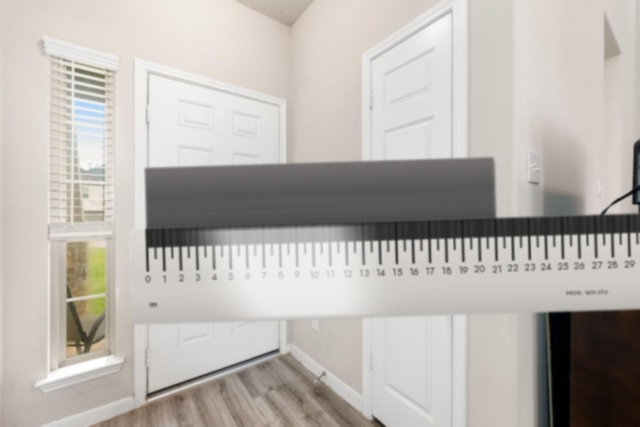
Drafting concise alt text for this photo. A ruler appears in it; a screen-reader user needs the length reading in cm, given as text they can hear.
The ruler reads 21 cm
